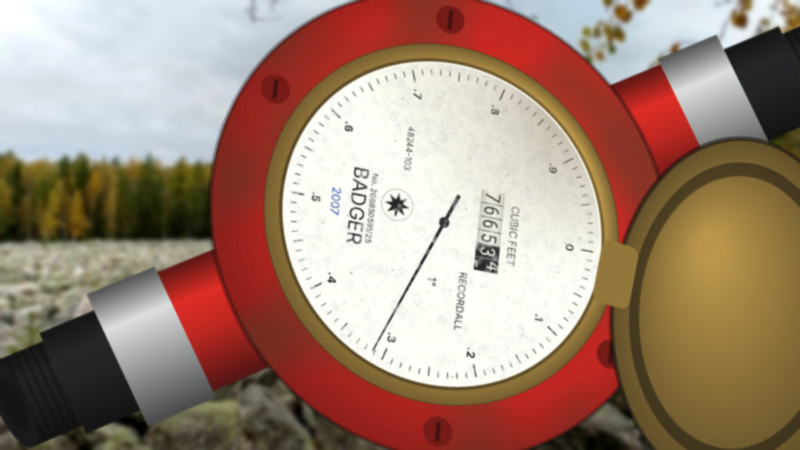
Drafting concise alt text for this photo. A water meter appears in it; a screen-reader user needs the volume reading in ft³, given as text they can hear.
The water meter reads 766534.31 ft³
